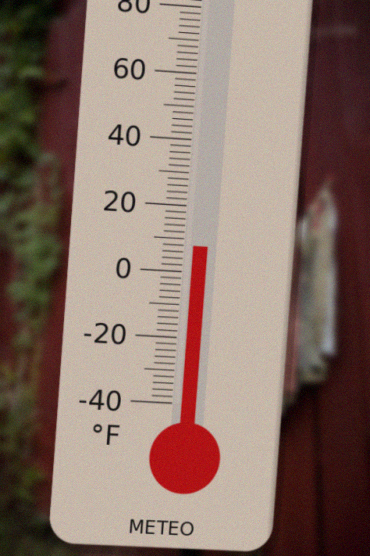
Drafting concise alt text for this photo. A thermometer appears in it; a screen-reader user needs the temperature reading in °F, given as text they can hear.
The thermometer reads 8 °F
